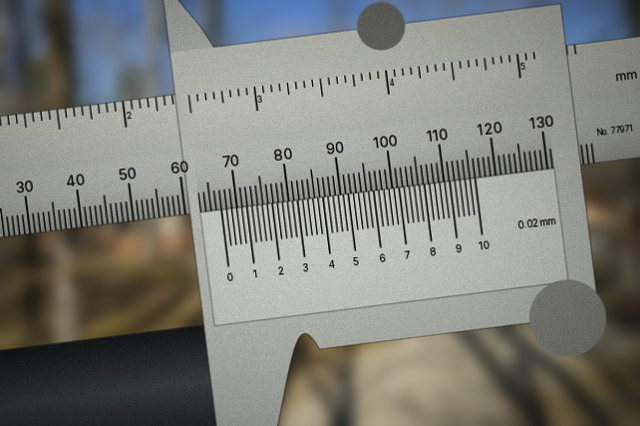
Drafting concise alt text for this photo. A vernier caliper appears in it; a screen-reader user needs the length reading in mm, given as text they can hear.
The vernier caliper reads 67.0 mm
